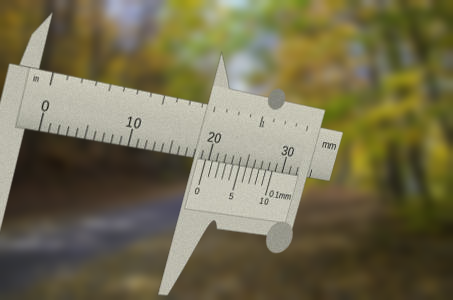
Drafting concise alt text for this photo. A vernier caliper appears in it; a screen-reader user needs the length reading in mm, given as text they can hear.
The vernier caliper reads 19.6 mm
